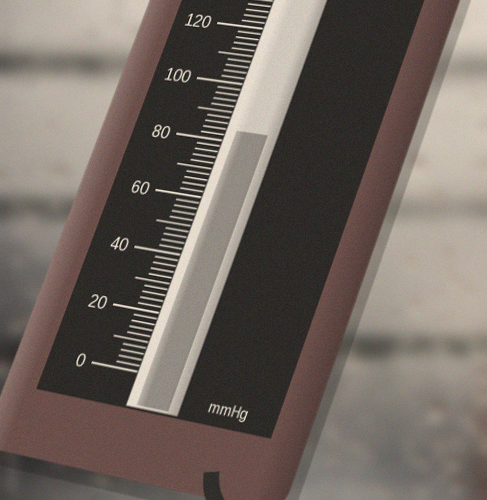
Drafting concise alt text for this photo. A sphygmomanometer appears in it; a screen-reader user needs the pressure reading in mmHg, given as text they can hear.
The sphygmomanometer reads 84 mmHg
